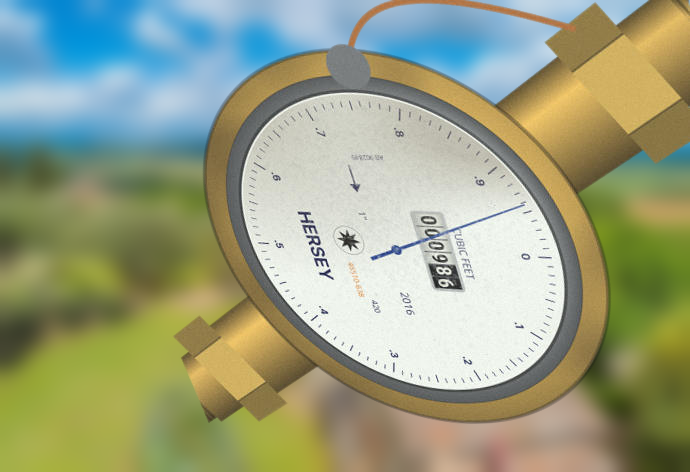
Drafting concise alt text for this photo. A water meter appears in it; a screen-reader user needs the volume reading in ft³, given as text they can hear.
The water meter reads 985.94 ft³
